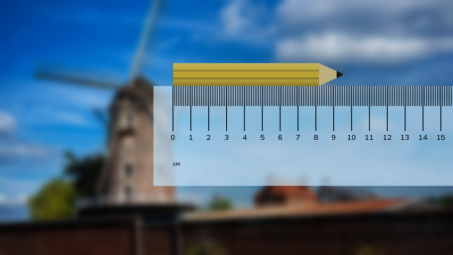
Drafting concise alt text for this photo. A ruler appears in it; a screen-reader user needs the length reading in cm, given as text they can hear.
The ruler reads 9.5 cm
